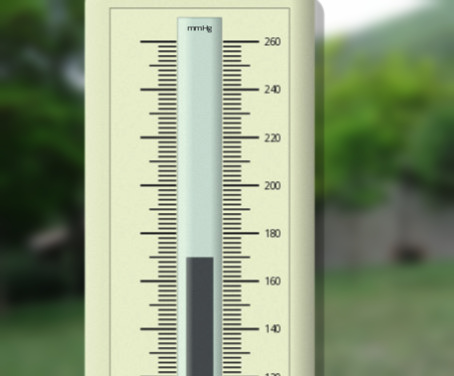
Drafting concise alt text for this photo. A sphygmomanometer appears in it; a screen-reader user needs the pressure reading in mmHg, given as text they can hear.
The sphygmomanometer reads 170 mmHg
